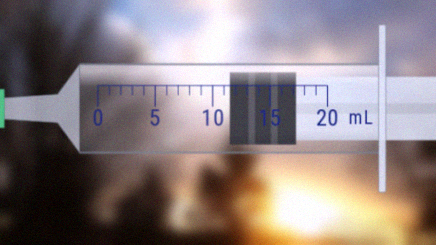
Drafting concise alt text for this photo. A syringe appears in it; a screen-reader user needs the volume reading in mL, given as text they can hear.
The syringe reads 11.5 mL
